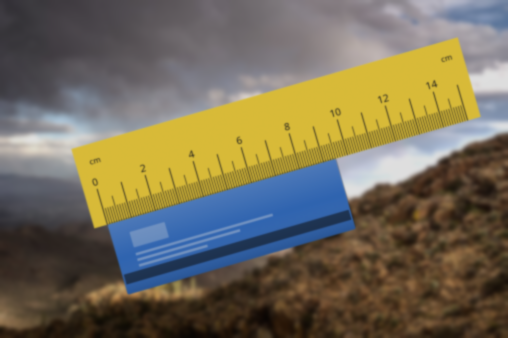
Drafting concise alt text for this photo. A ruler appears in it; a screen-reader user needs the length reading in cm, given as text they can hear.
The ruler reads 9.5 cm
